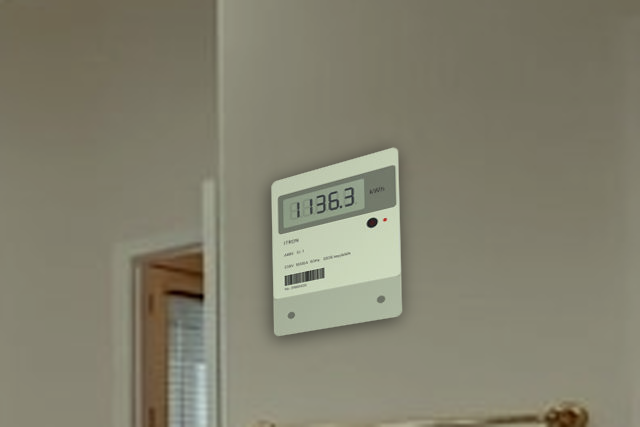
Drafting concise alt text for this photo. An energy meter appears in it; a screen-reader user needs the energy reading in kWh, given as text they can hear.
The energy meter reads 1136.3 kWh
